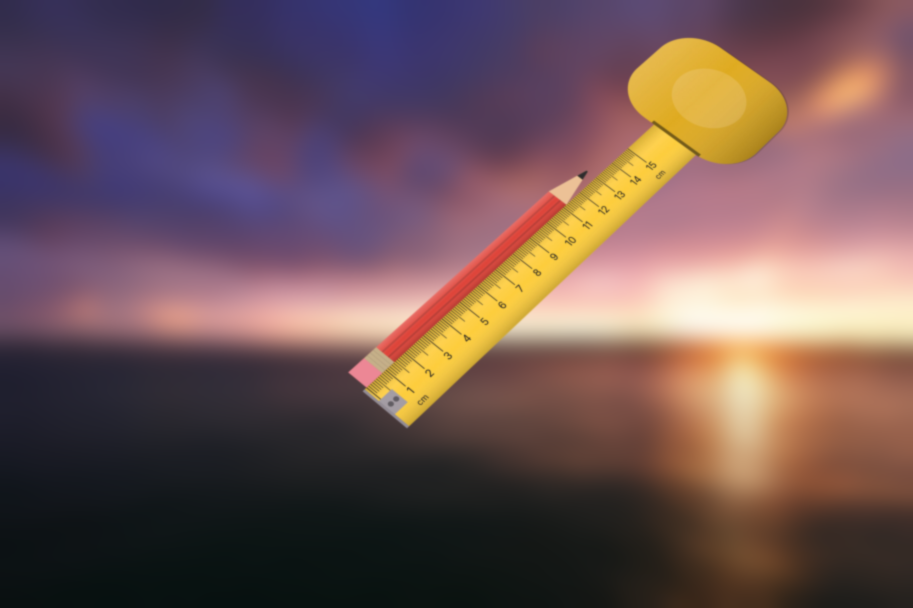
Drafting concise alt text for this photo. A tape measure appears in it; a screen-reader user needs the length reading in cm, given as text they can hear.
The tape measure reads 13 cm
